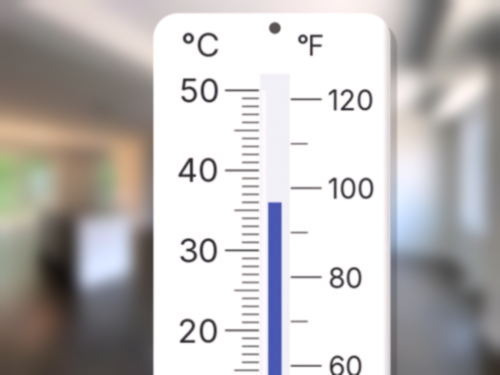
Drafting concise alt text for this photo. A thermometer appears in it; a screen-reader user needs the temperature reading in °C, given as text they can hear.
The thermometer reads 36 °C
